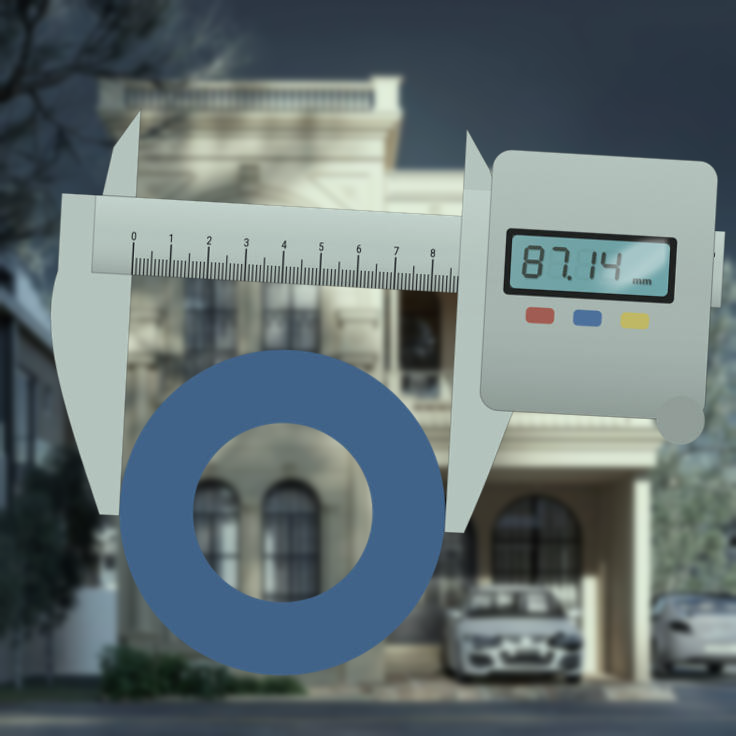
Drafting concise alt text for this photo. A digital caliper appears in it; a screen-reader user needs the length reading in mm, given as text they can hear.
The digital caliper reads 87.14 mm
